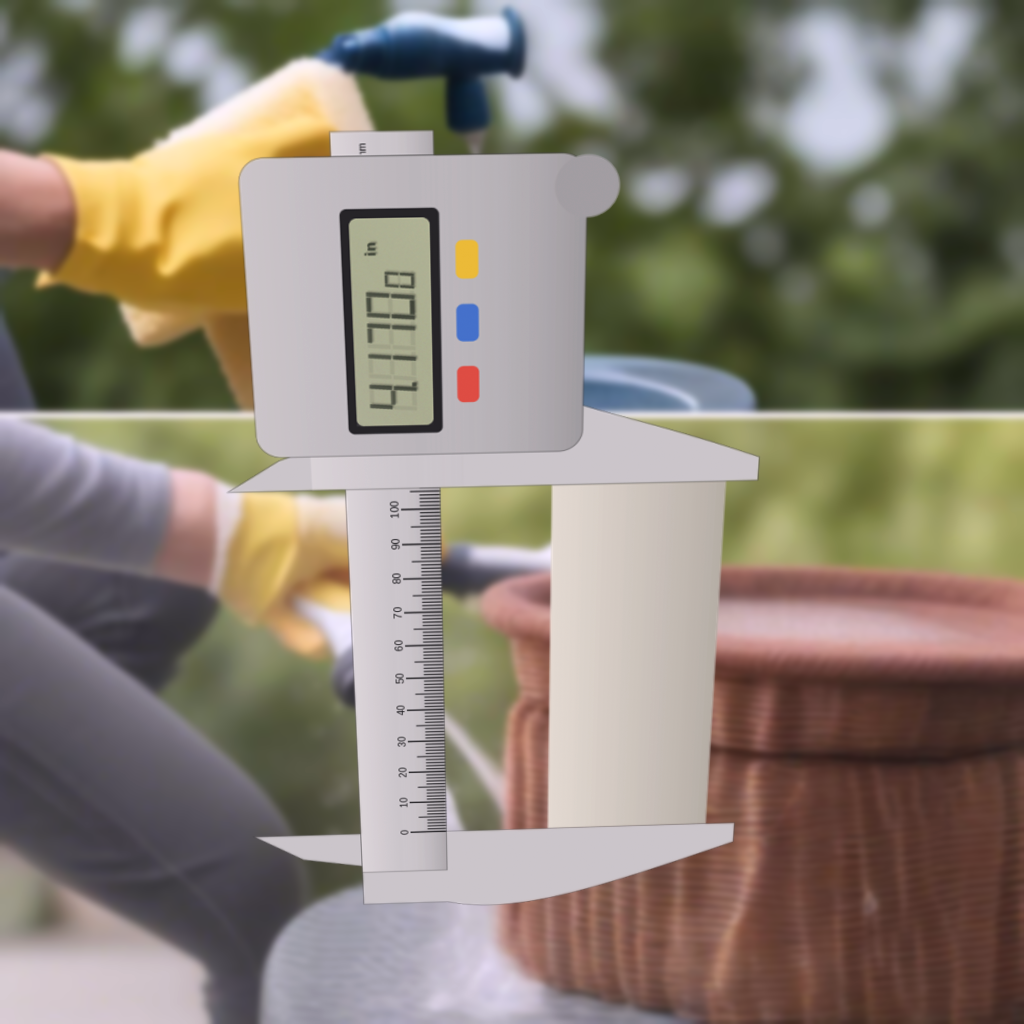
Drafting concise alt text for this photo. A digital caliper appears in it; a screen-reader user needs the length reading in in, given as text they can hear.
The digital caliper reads 4.1700 in
